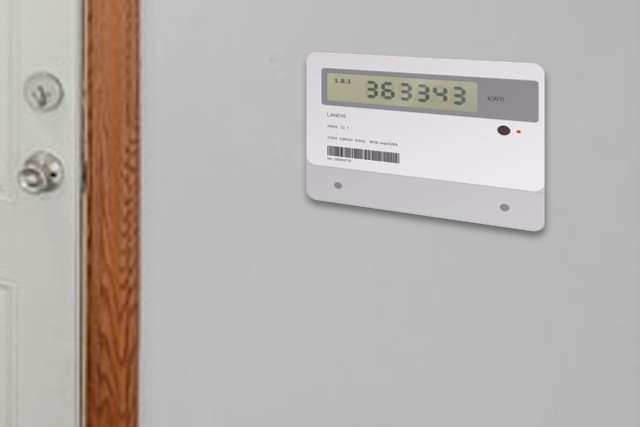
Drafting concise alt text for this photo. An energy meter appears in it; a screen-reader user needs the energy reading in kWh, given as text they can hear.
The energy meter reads 363343 kWh
